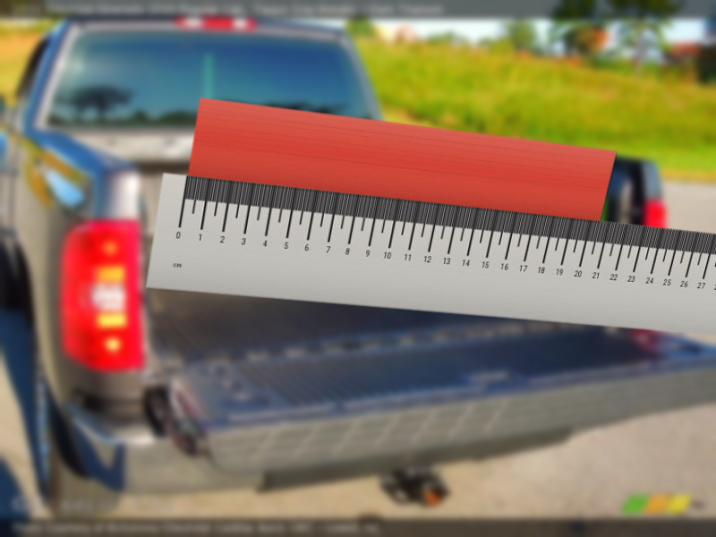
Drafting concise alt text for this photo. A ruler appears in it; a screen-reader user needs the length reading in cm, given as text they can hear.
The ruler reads 20.5 cm
